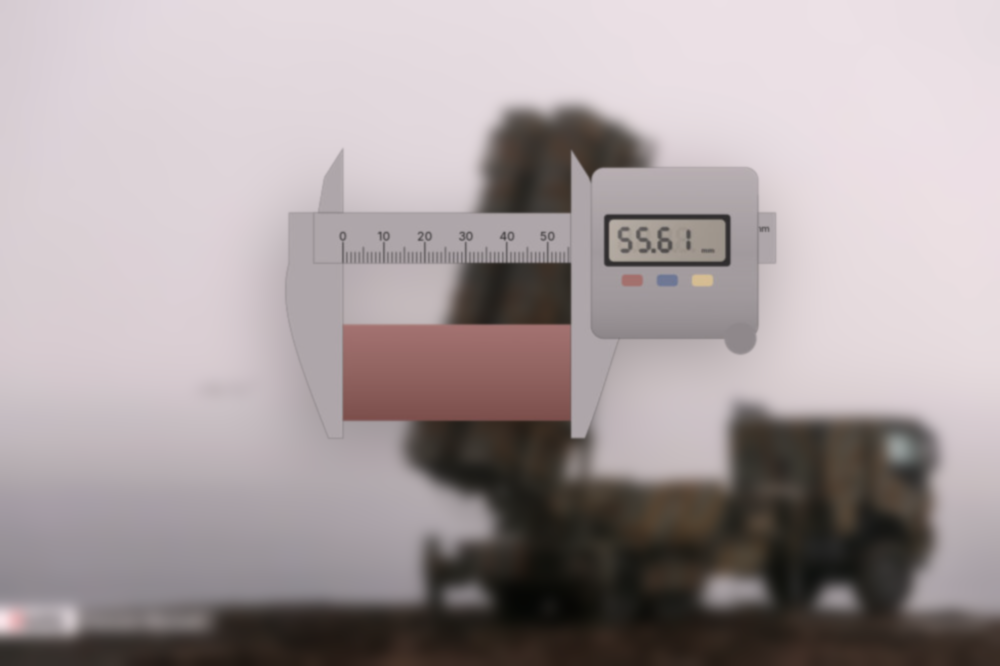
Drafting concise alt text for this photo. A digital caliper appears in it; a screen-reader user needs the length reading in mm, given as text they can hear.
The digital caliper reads 55.61 mm
